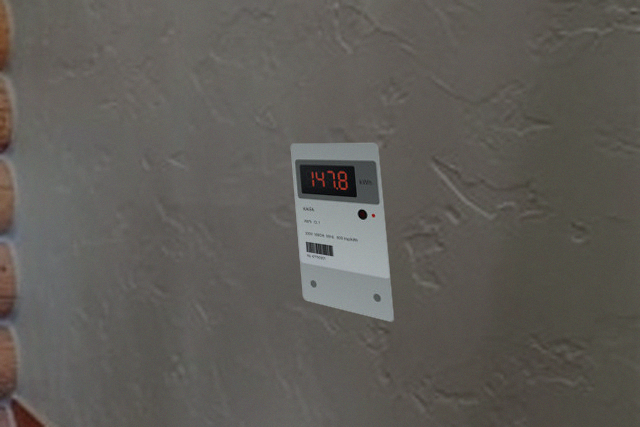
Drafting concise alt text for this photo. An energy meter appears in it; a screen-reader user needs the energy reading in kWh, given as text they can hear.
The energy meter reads 147.8 kWh
